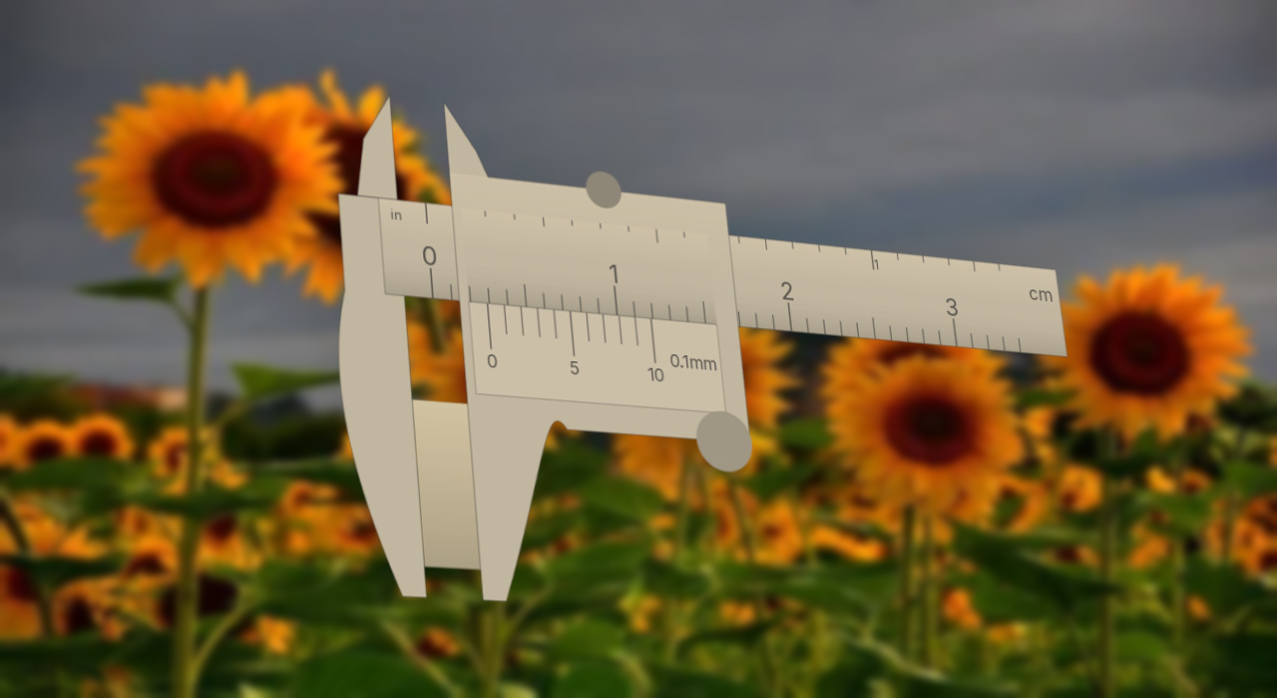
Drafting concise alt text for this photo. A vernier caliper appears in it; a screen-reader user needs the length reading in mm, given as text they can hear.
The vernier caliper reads 2.9 mm
